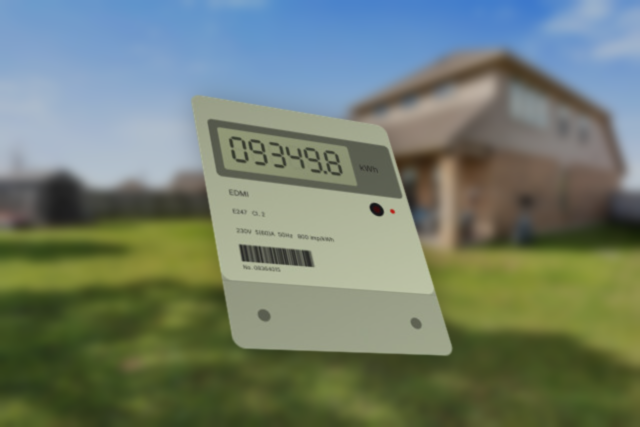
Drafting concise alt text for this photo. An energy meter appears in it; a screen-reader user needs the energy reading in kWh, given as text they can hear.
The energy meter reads 9349.8 kWh
